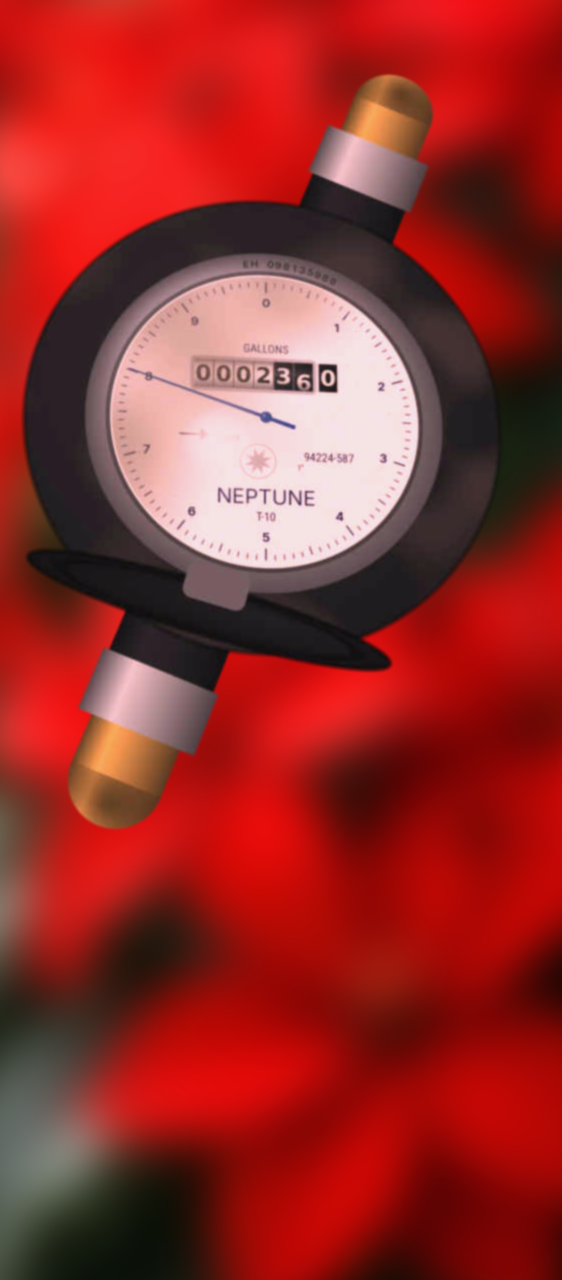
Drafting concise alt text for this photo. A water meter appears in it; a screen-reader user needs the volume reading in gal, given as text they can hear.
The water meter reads 2358.0 gal
